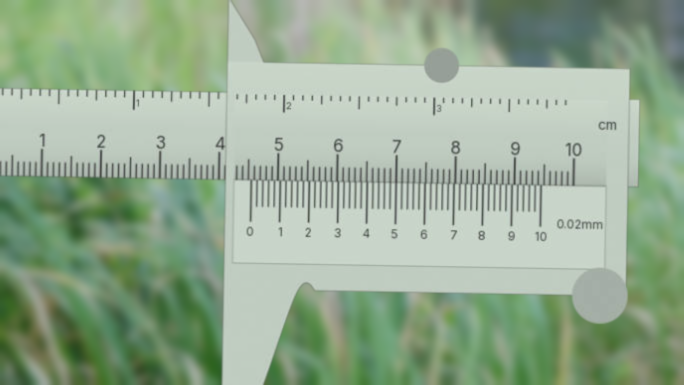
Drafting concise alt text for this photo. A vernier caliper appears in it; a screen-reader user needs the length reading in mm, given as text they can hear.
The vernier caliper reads 45.5 mm
